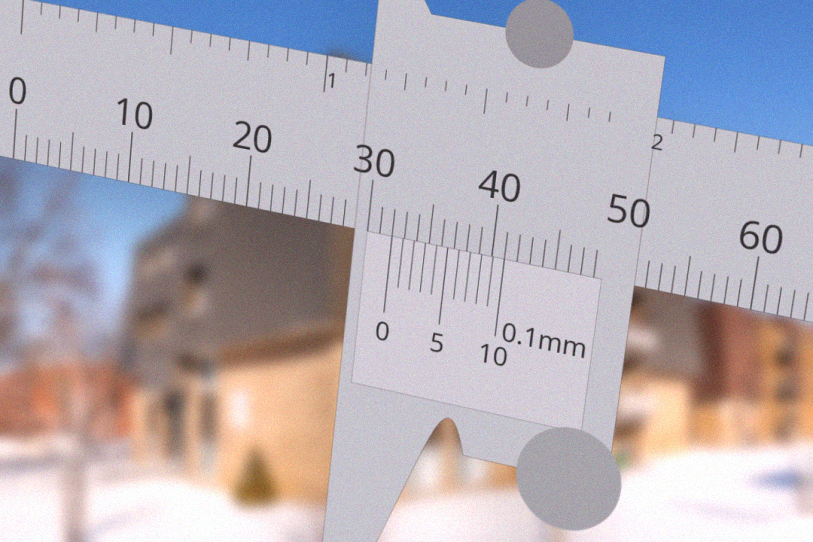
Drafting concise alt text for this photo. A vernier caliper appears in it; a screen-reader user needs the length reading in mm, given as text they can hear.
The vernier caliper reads 32.0 mm
